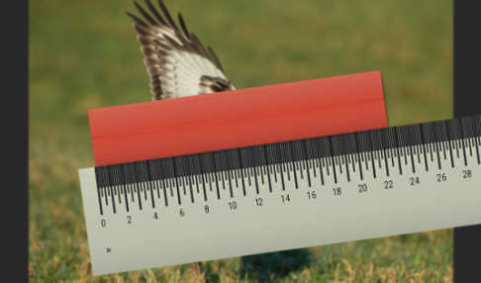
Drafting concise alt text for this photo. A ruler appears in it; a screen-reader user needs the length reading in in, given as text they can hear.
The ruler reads 22.5 in
